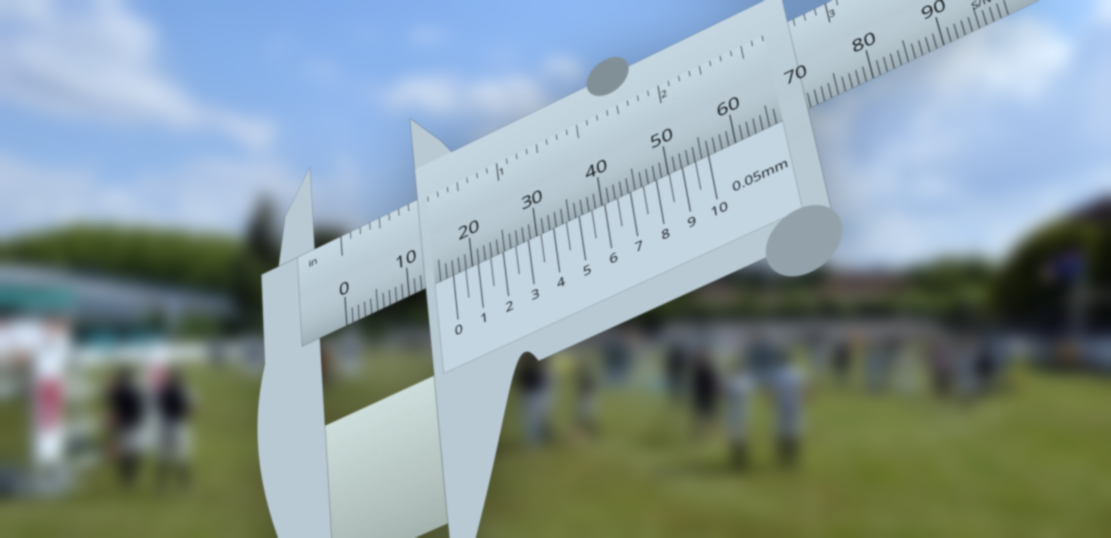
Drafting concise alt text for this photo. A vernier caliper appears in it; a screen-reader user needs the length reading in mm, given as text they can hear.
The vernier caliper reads 17.0 mm
